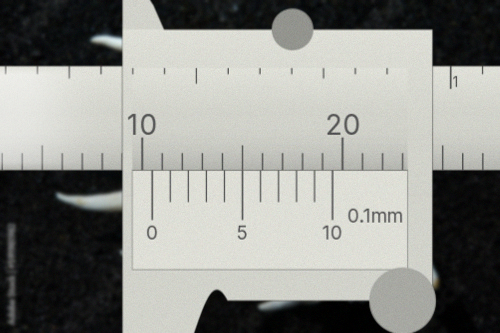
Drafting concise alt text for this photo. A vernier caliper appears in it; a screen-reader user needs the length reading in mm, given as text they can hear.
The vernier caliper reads 10.5 mm
